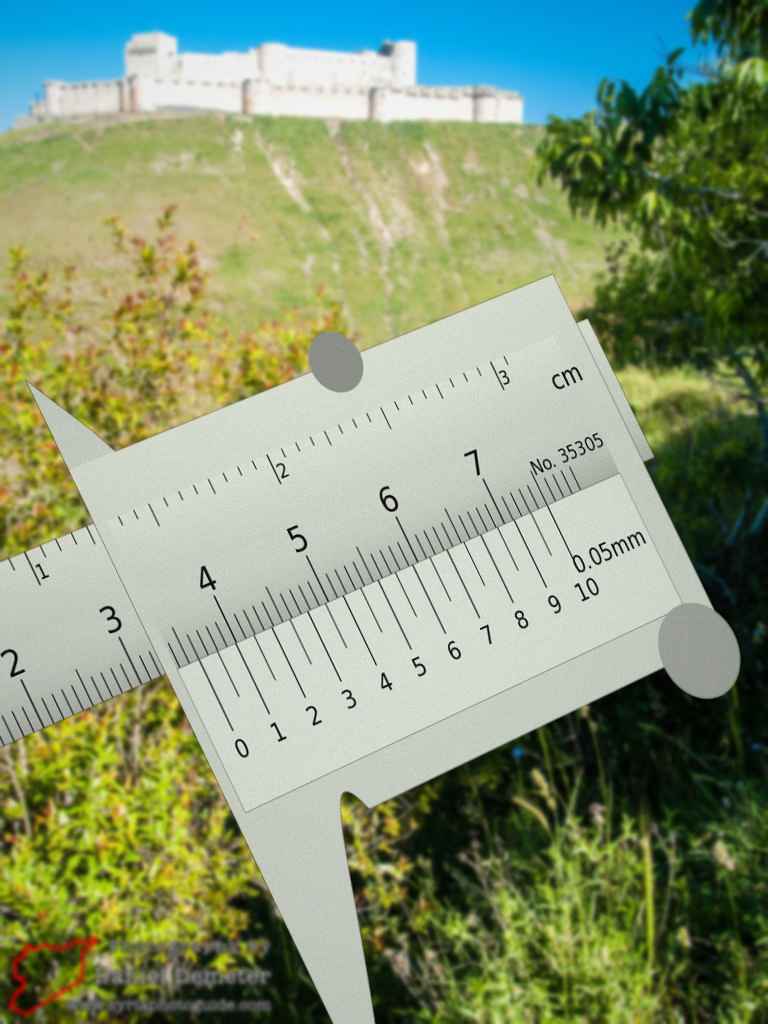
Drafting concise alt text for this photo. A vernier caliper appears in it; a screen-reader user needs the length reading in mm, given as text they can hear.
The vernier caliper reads 36.0 mm
